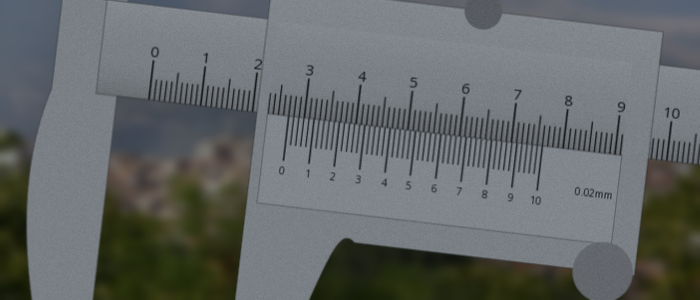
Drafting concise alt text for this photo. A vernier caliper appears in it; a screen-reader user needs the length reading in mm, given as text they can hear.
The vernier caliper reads 27.0 mm
